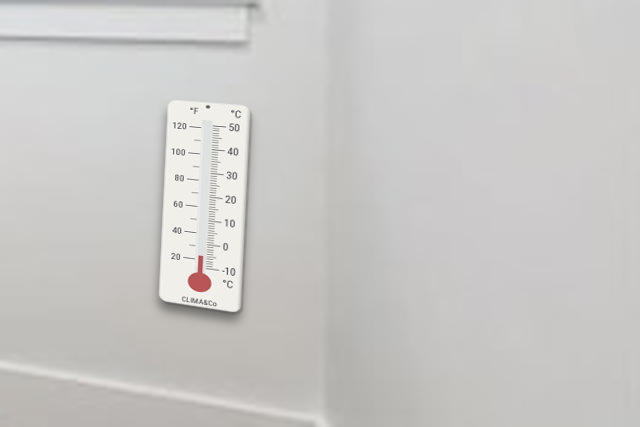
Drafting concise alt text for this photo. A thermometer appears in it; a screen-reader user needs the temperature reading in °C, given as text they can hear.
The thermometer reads -5 °C
